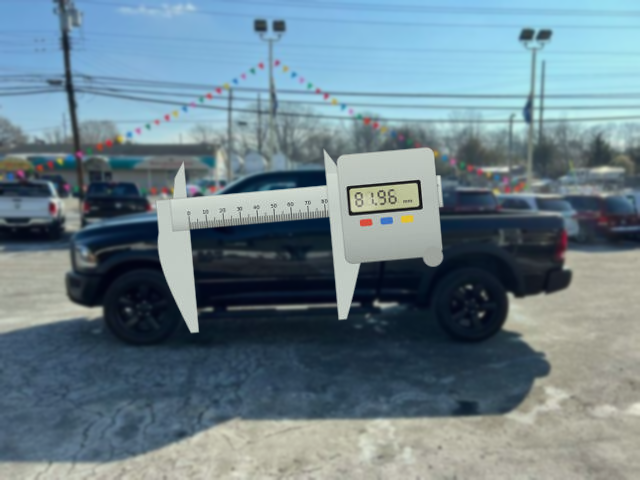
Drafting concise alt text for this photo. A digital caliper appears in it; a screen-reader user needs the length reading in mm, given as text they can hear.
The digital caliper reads 81.96 mm
